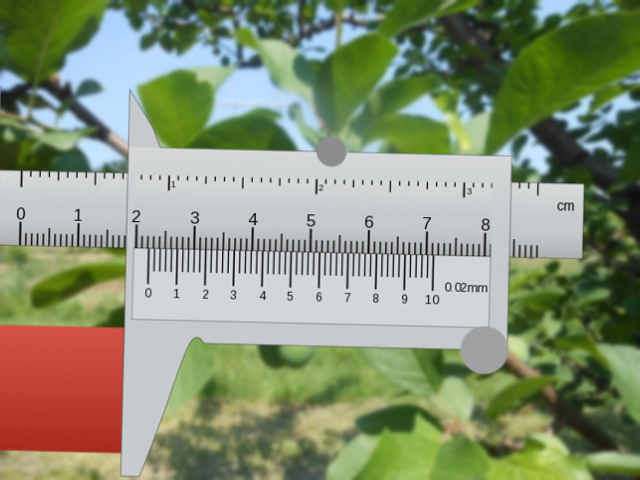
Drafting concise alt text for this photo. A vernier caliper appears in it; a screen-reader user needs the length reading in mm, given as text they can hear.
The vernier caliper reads 22.2 mm
